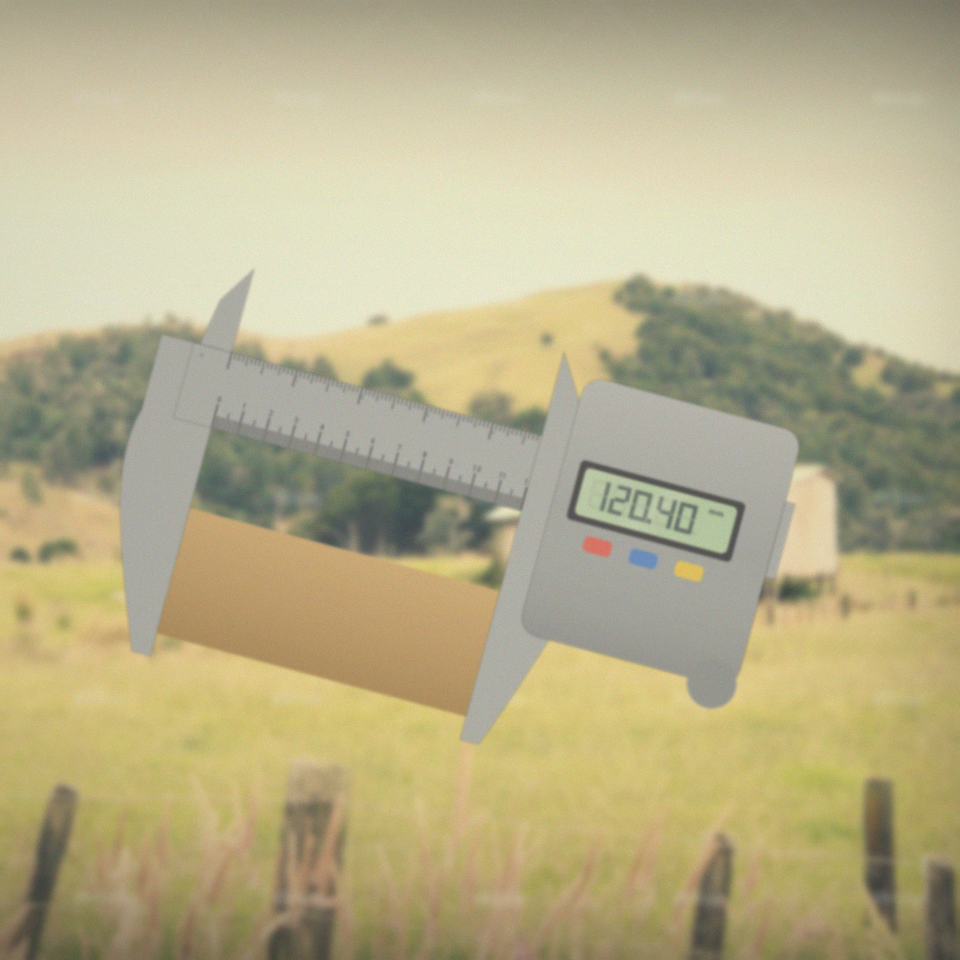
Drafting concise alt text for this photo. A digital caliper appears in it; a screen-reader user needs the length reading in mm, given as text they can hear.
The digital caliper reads 120.40 mm
